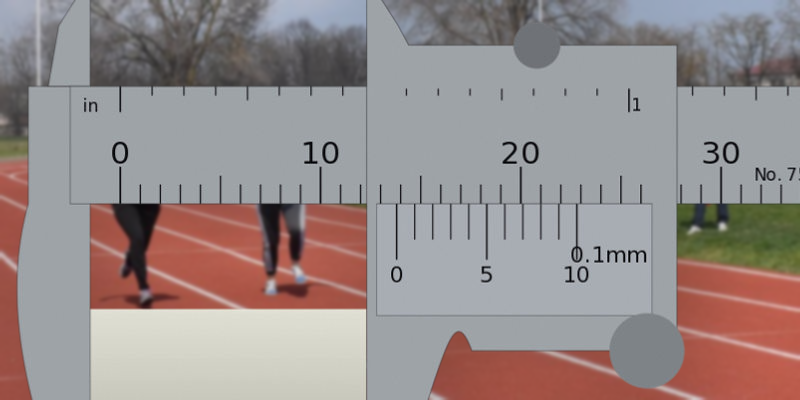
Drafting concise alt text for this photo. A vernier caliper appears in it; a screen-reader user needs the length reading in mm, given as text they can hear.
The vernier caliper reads 13.8 mm
